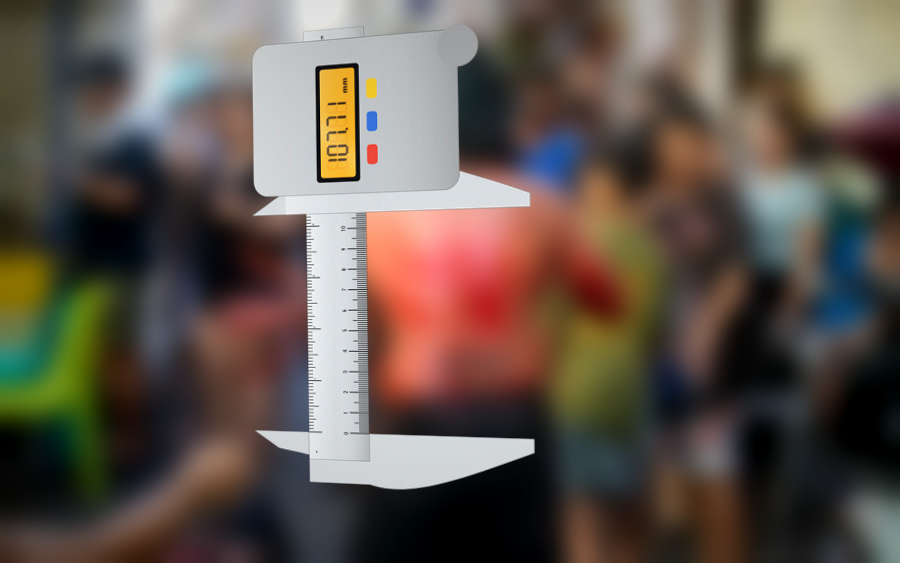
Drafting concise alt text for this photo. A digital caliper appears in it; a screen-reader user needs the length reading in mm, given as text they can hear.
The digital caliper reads 107.71 mm
